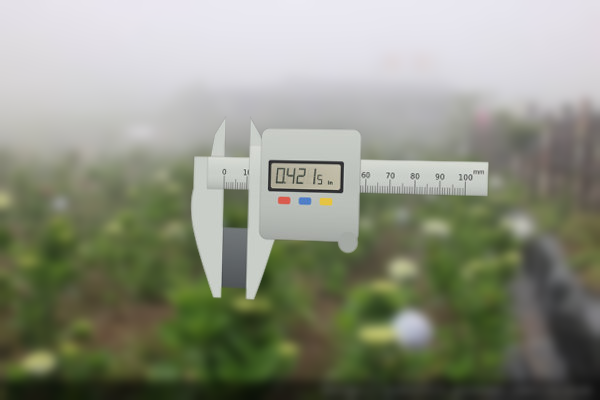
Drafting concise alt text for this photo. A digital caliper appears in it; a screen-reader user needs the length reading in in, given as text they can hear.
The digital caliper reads 0.4215 in
